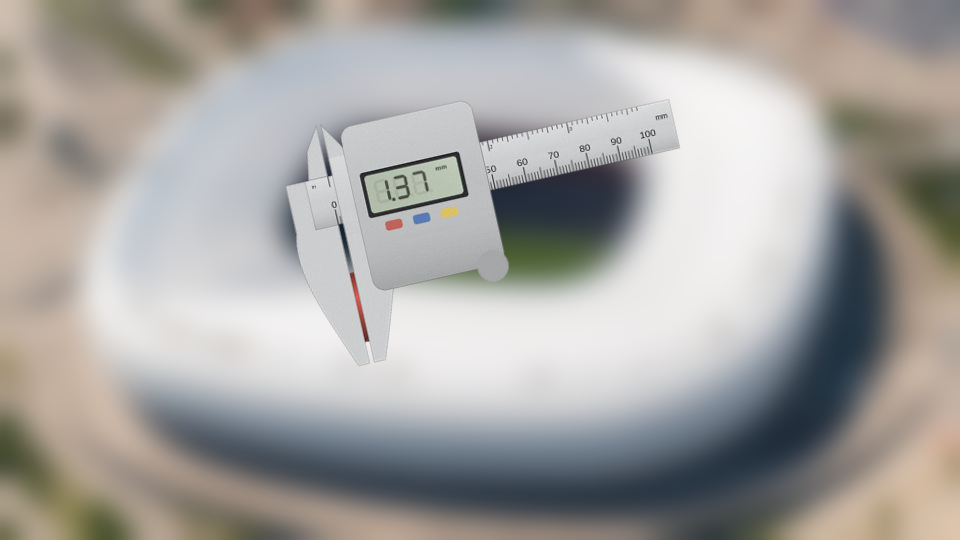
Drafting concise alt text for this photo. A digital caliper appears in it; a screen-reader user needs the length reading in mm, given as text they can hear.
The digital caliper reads 1.37 mm
